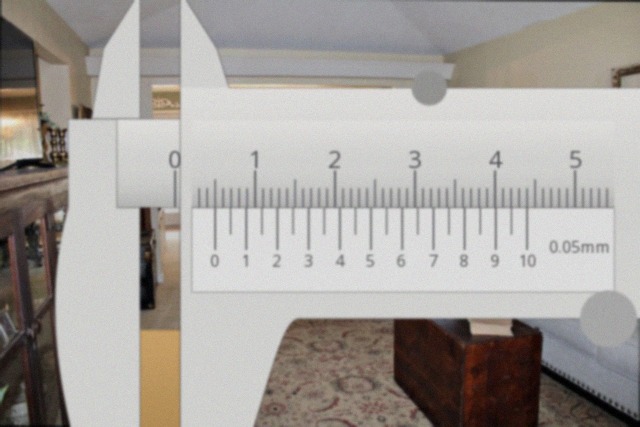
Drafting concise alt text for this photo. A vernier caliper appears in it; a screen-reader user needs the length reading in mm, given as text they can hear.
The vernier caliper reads 5.0 mm
